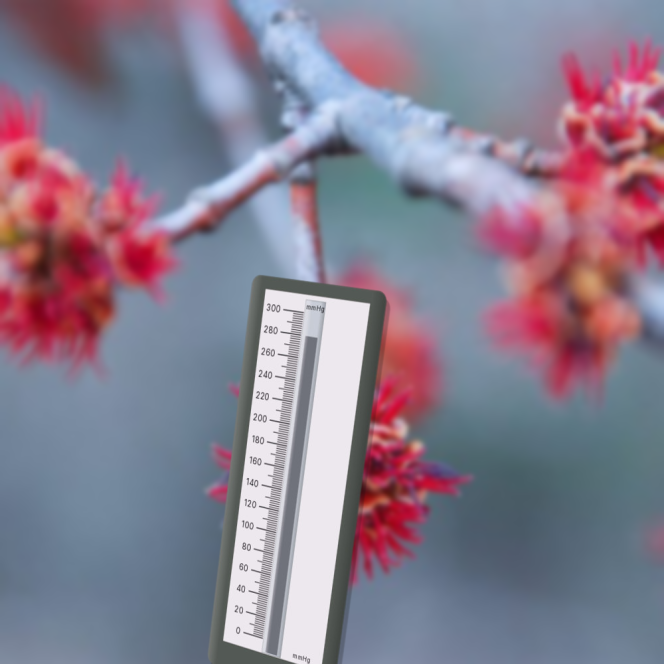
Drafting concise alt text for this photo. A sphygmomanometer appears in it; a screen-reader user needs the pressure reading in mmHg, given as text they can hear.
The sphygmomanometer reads 280 mmHg
